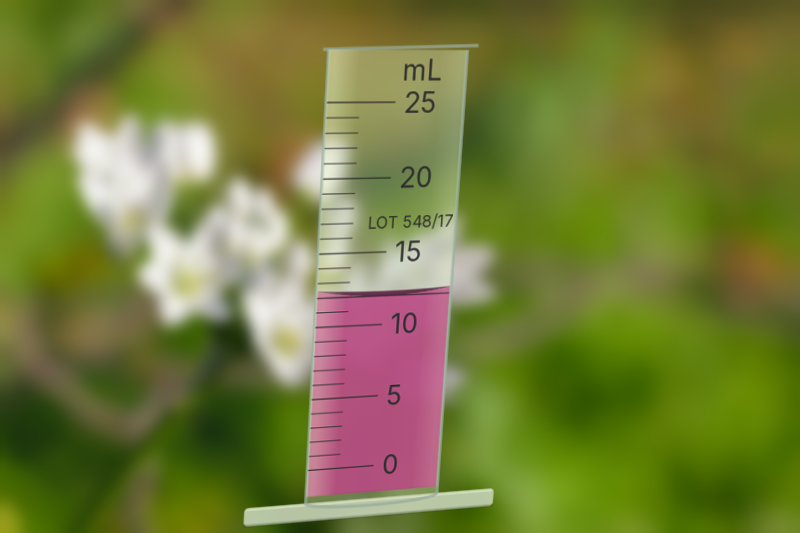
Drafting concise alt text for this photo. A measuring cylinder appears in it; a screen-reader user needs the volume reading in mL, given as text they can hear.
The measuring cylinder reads 12 mL
